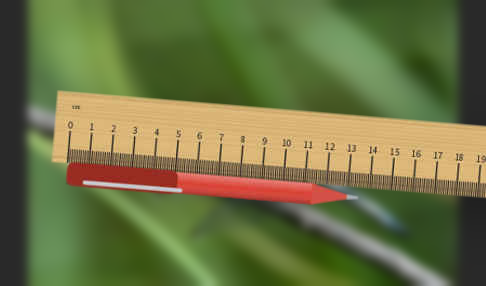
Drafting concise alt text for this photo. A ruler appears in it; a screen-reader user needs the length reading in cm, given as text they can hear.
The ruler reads 13.5 cm
